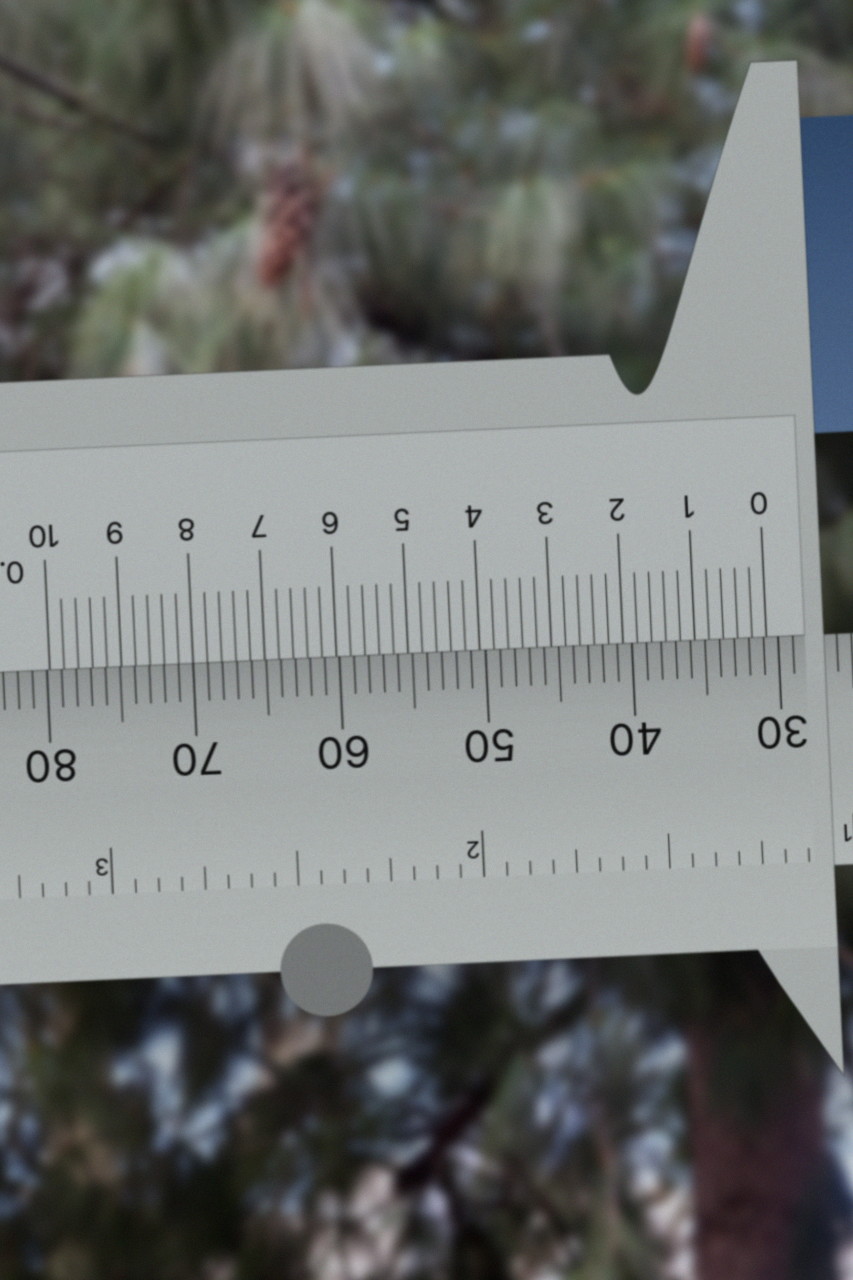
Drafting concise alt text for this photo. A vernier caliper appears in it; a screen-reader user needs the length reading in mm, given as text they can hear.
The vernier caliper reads 30.8 mm
